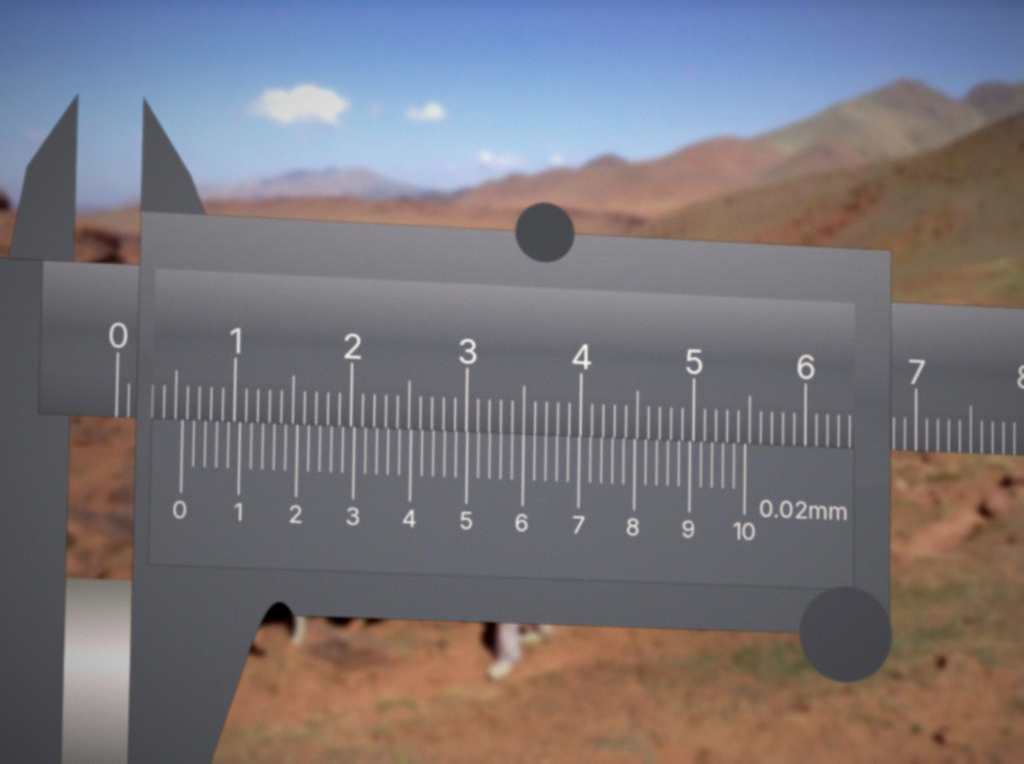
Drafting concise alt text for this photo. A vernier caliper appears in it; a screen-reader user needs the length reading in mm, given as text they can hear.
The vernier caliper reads 5.6 mm
